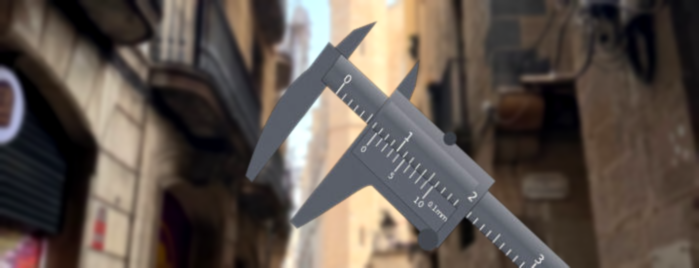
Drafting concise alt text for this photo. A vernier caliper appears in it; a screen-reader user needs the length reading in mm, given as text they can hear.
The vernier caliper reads 6.8 mm
